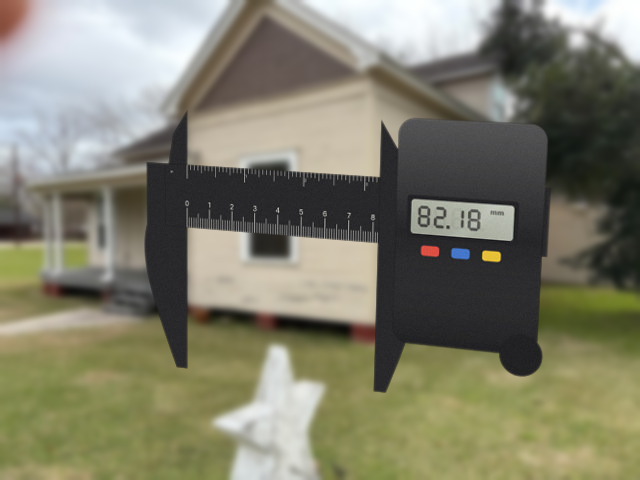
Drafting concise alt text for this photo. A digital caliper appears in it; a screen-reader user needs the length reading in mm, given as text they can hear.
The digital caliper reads 82.18 mm
